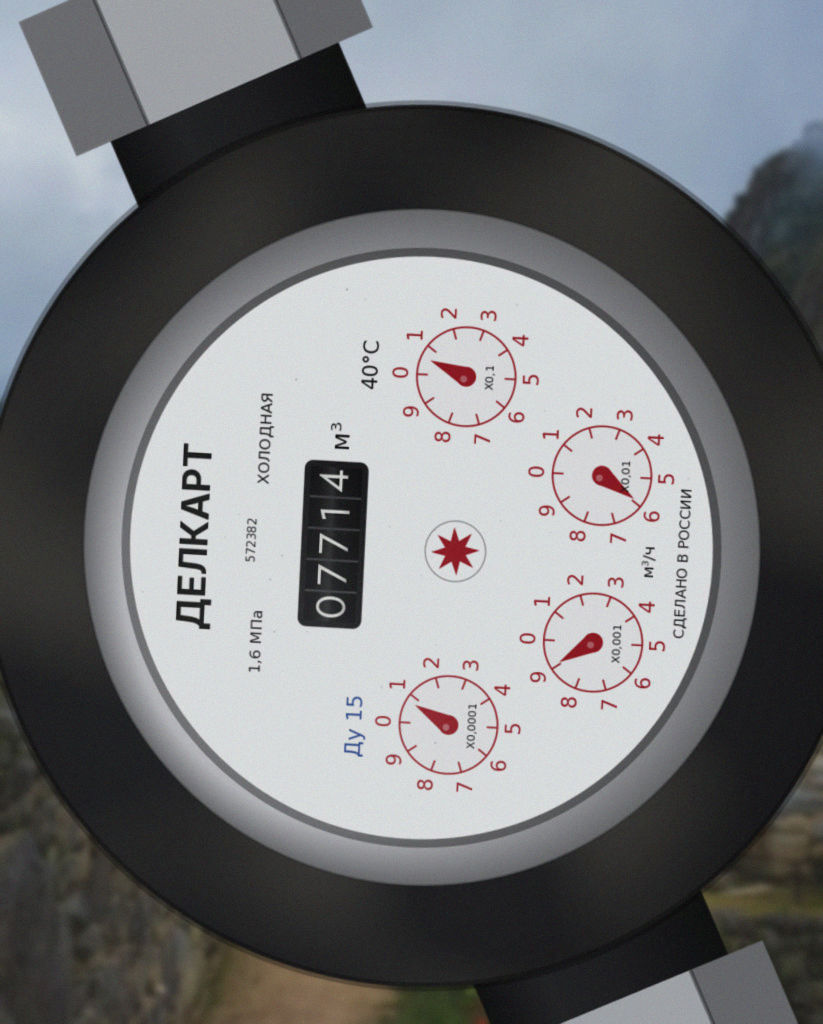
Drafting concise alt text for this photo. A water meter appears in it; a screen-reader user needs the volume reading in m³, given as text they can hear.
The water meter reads 7714.0590 m³
